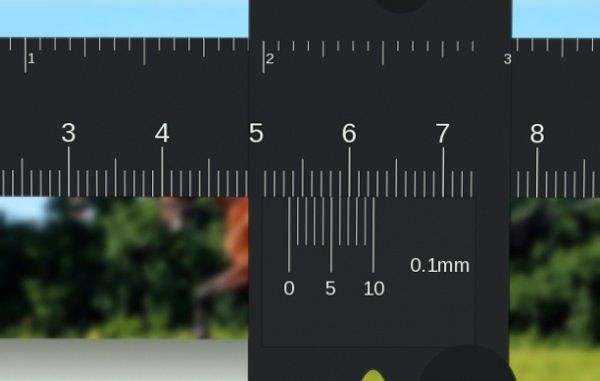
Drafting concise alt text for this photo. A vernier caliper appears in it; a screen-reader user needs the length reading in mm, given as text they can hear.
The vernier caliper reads 53.6 mm
